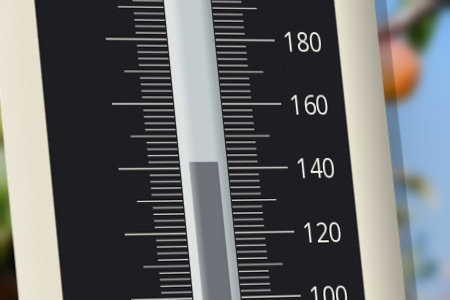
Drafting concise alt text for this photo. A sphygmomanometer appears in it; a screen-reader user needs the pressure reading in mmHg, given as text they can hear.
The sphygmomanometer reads 142 mmHg
